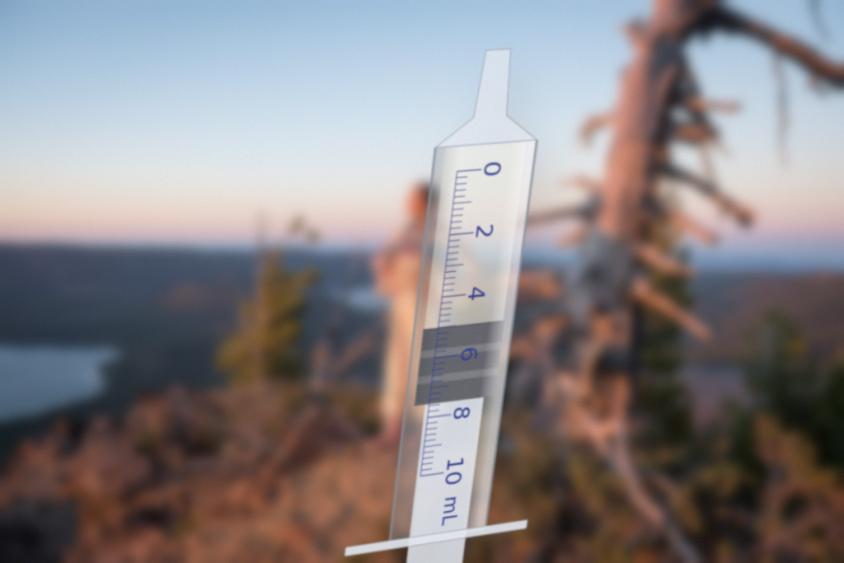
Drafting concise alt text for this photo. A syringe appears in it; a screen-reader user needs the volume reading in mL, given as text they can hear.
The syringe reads 5 mL
